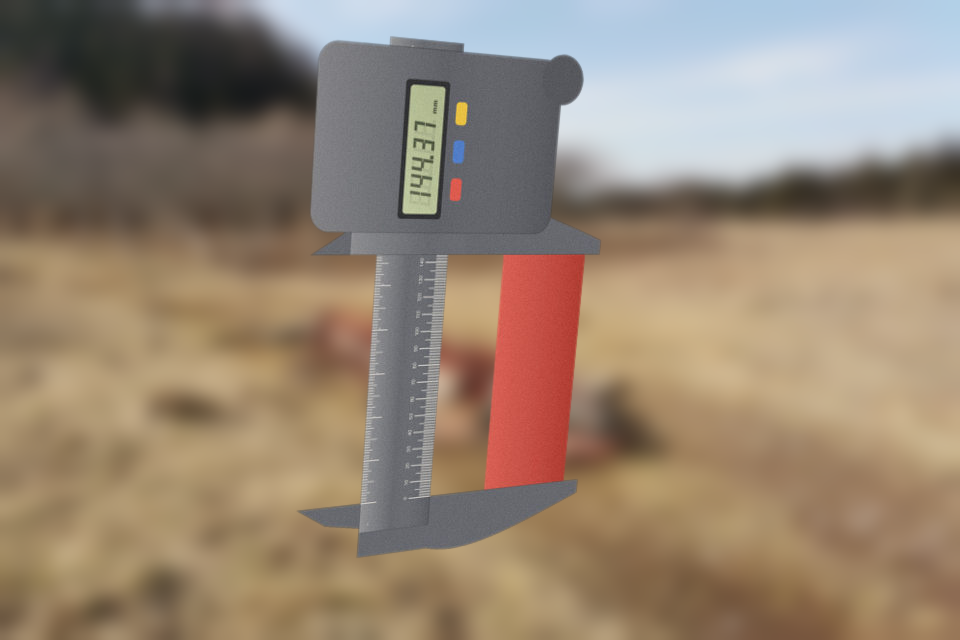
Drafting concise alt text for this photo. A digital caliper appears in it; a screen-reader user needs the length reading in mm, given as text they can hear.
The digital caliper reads 144.37 mm
